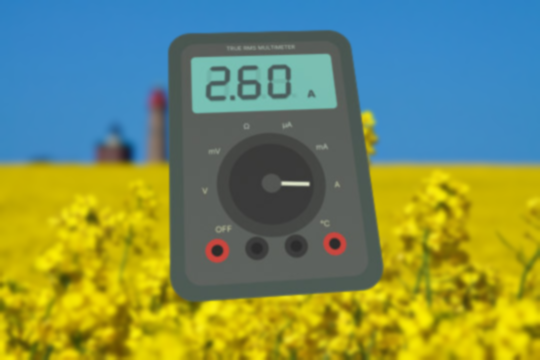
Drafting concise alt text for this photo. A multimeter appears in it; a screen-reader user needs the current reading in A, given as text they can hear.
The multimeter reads 2.60 A
